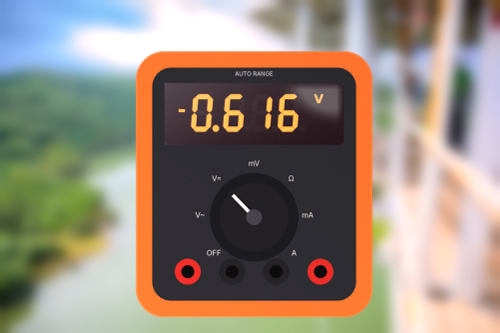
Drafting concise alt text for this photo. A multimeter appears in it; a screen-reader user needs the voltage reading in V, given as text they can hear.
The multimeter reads -0.616 V
